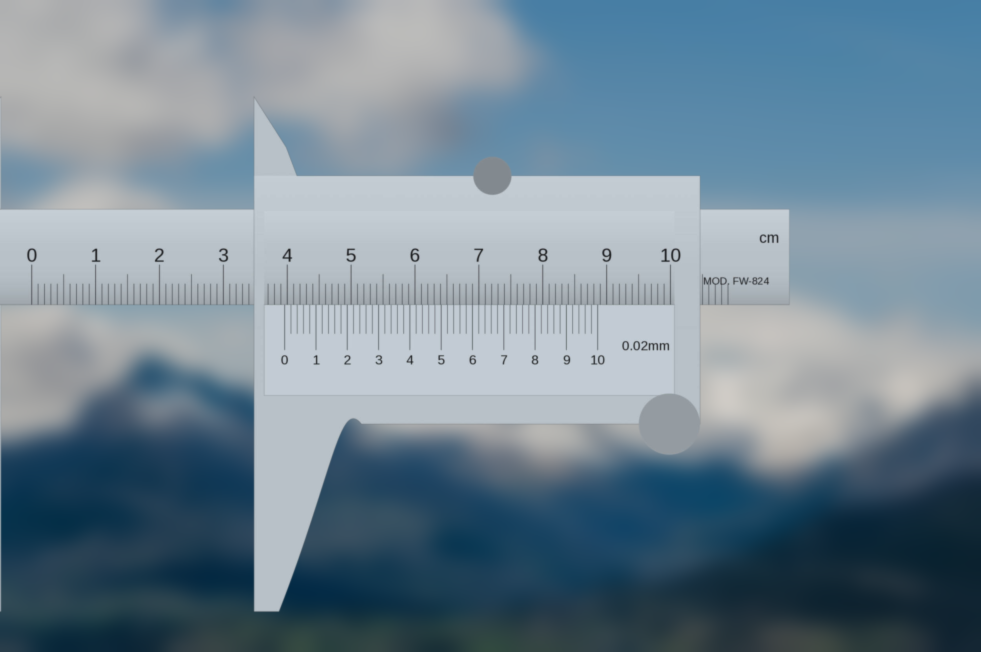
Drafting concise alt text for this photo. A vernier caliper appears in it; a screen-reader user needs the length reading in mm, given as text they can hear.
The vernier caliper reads 39.6 mm
